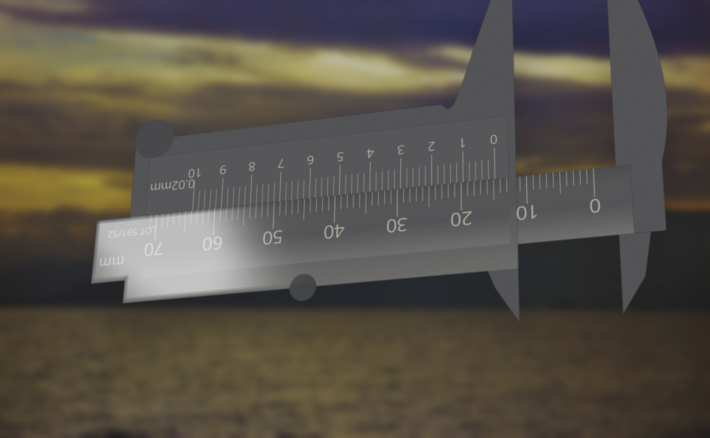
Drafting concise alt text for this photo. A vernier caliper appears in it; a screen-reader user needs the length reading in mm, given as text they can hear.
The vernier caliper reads 14.8 mm
